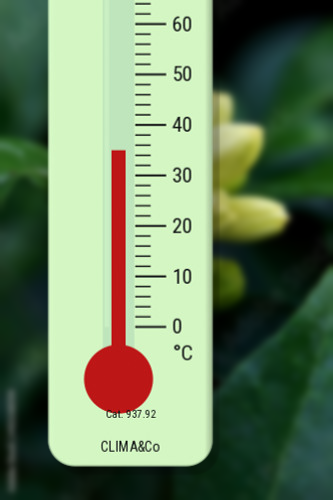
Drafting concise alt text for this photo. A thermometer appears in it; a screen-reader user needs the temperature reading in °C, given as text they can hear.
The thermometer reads 35 °C
